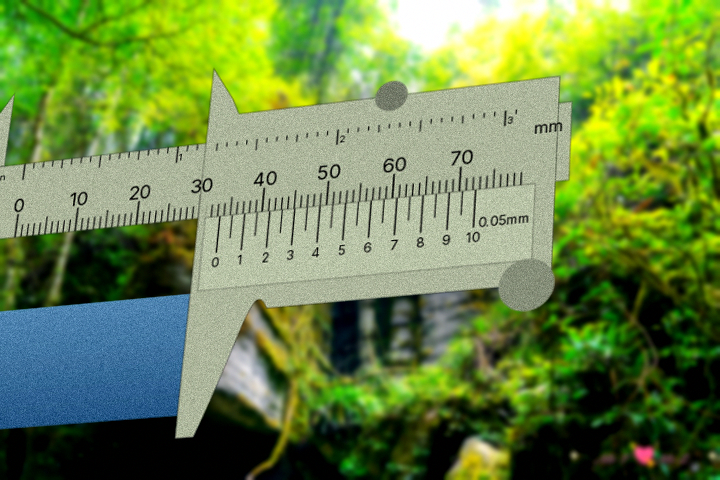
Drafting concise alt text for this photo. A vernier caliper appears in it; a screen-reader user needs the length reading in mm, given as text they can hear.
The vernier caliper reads 33.4 mm
